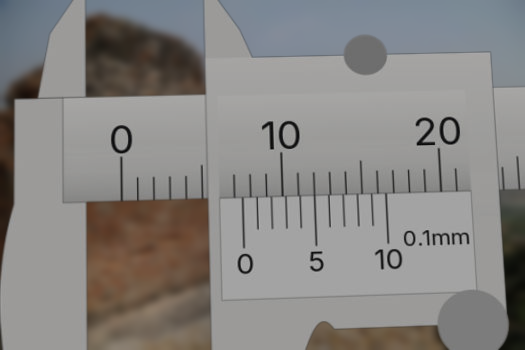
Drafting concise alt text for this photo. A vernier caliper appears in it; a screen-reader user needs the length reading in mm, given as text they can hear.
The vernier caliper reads 7.5 mm
